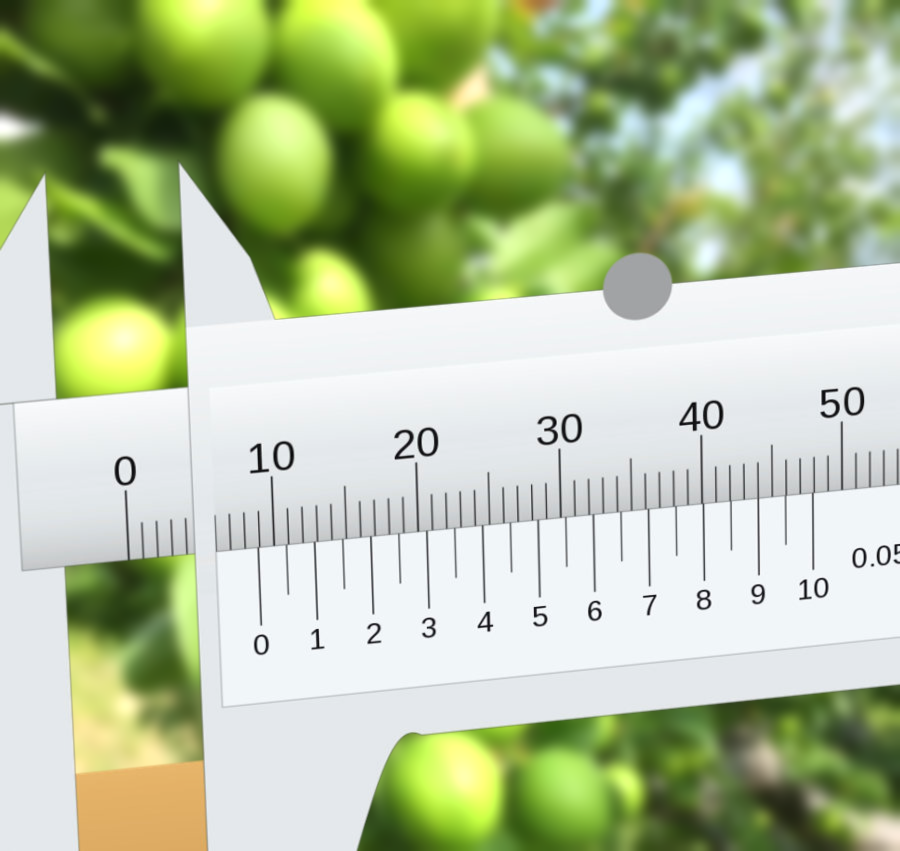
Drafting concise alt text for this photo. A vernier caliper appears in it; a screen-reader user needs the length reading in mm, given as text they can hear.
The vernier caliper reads 8.9 mm
